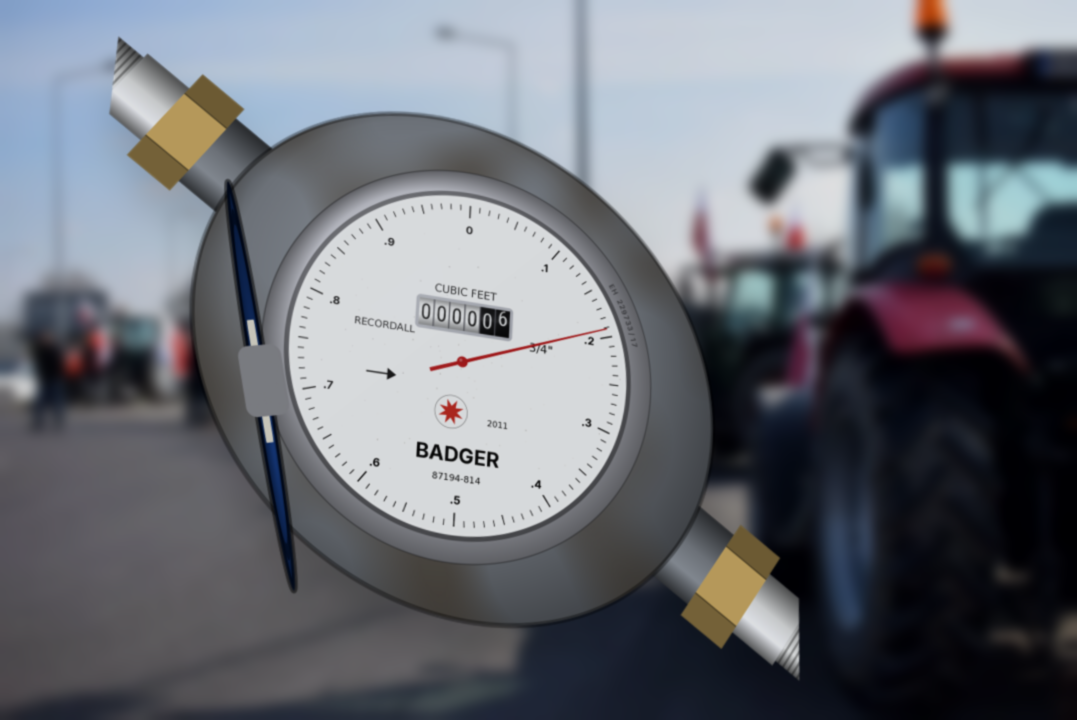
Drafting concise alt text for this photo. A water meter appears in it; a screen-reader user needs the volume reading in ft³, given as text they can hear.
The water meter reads 6.19 ft³
